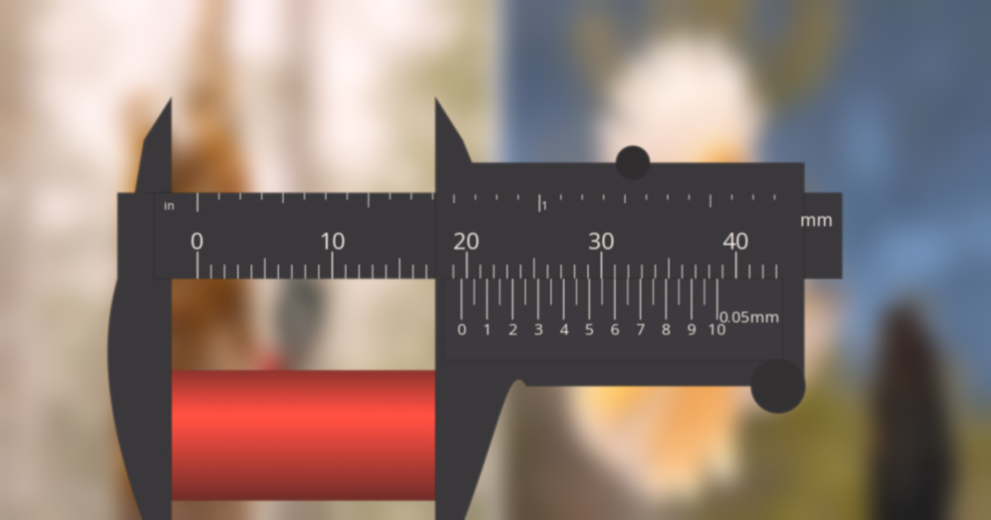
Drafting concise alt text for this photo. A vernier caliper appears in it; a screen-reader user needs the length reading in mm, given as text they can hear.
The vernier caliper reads 19.6 mm
